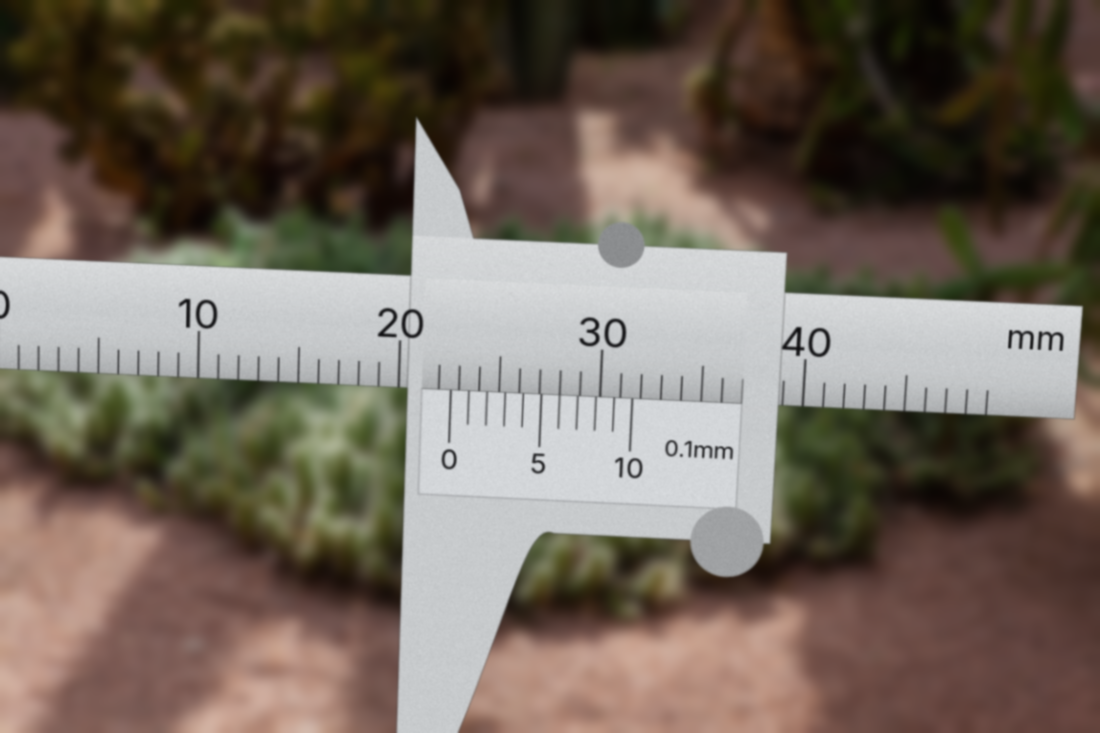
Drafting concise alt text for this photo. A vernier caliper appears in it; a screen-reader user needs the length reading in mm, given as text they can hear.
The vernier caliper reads 22.6 mm
